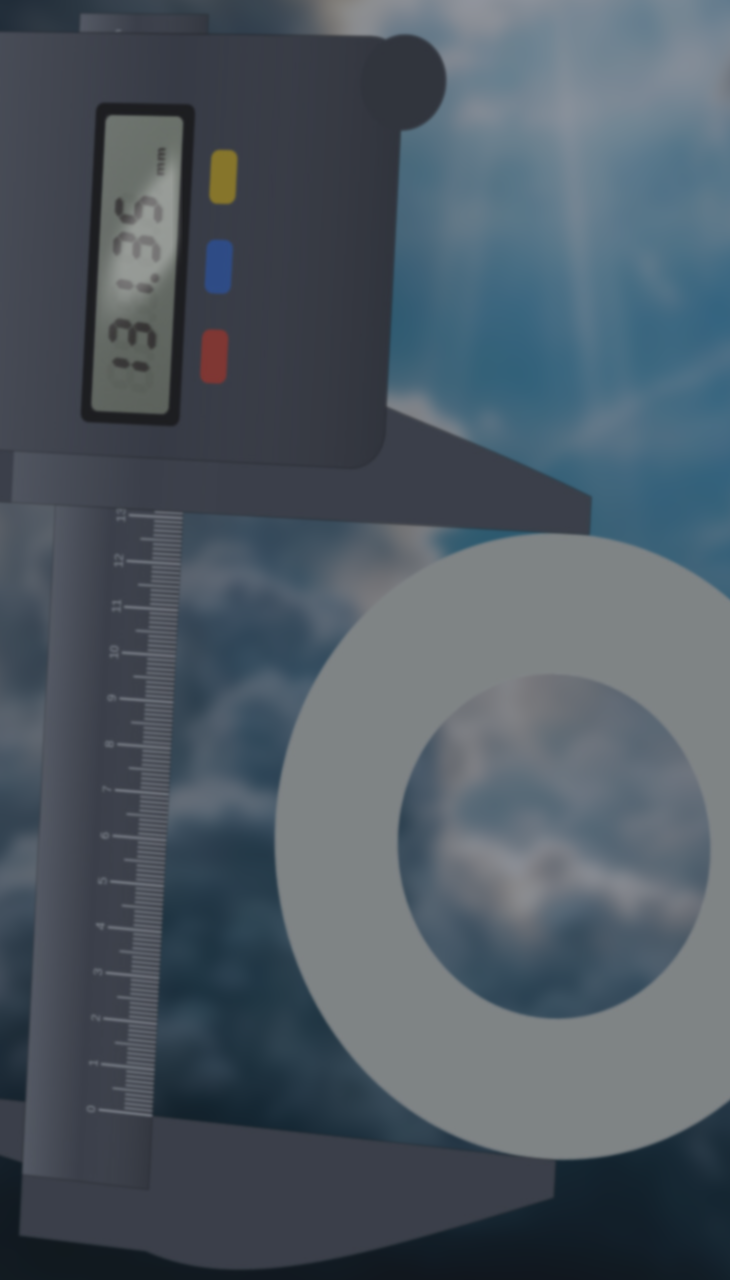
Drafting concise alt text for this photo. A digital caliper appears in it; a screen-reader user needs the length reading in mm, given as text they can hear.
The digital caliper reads 131.35 mm
